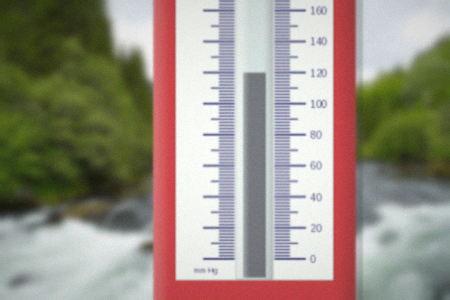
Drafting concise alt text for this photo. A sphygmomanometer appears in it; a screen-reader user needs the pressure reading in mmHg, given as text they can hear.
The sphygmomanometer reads 120 mmHg
